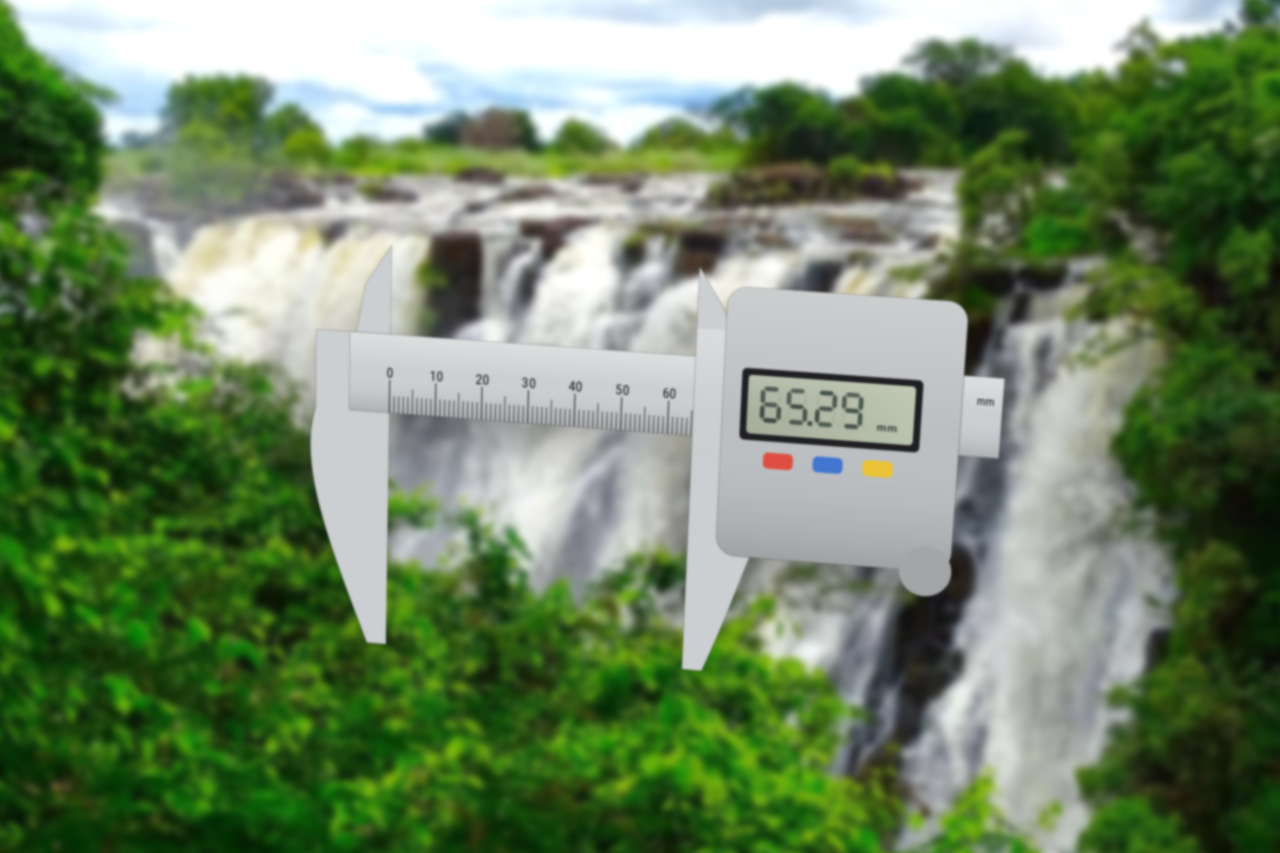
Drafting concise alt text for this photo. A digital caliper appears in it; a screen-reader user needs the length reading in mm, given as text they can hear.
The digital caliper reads 65.29 mm
